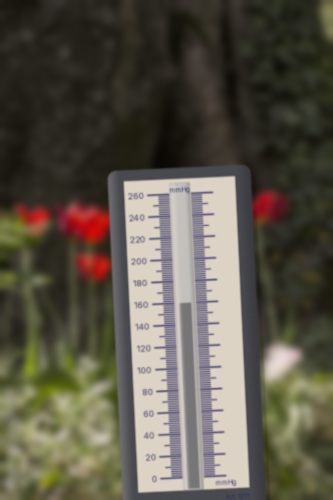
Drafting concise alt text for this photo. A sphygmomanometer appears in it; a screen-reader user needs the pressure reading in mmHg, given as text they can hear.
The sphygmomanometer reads 160 mmHg
